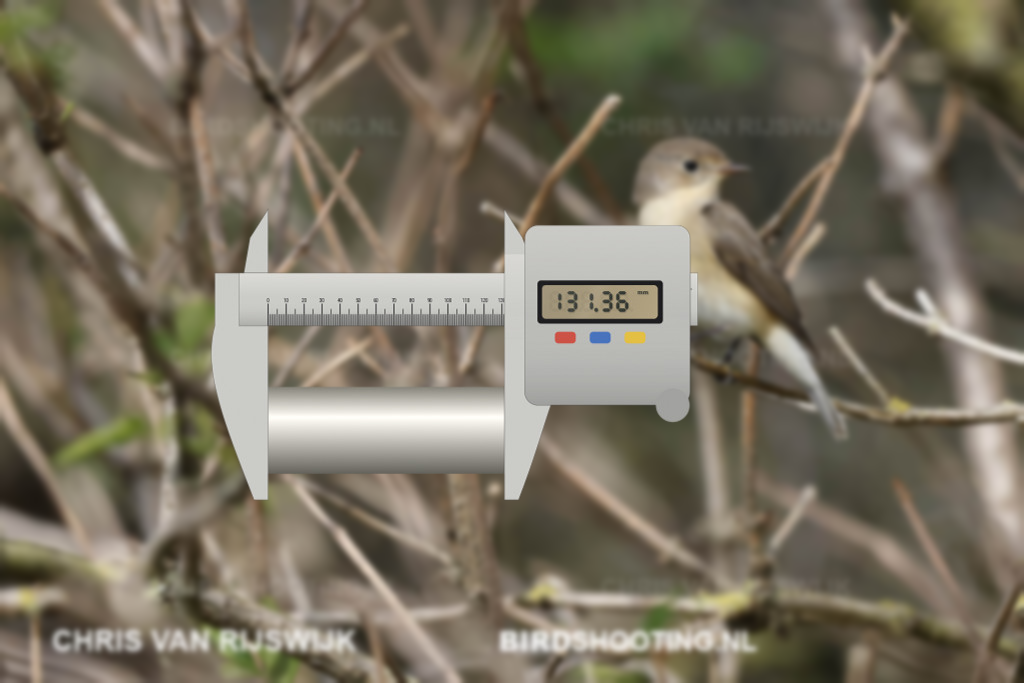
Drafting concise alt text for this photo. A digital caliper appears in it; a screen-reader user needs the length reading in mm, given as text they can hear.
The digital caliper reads 131.36 mm
